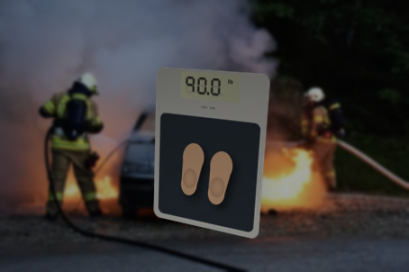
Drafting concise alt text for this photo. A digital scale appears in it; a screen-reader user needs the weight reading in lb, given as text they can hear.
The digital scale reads 90.0 lb
